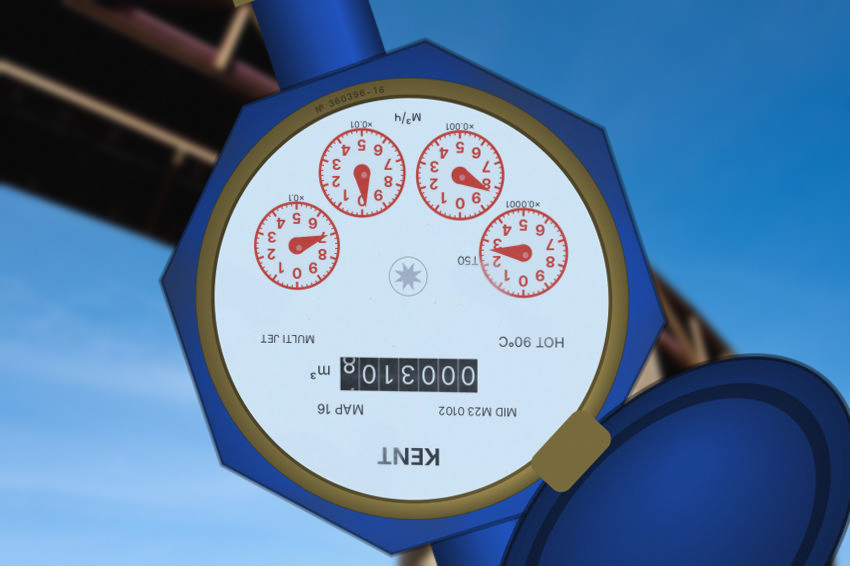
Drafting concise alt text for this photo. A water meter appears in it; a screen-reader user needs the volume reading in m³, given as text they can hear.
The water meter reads 3107.6982 m³
